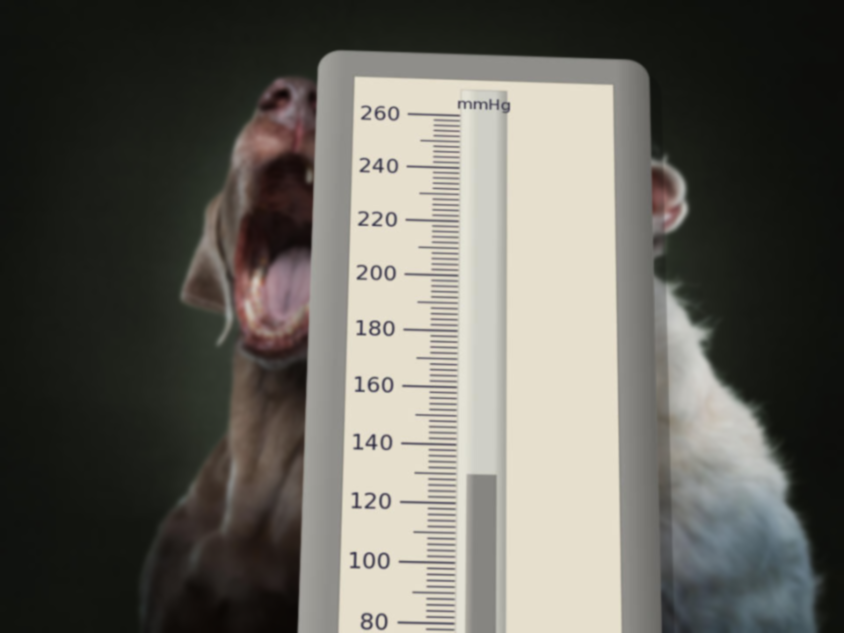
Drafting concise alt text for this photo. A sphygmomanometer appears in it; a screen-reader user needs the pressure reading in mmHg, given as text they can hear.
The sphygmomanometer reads 130 mmHg
